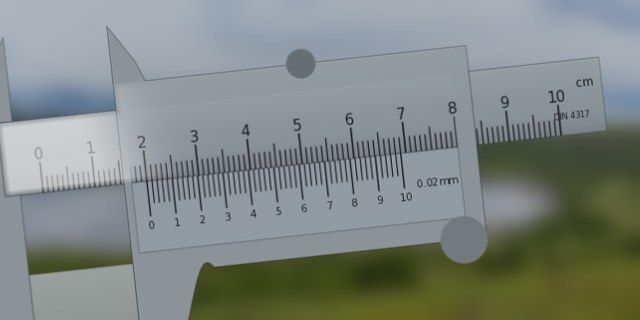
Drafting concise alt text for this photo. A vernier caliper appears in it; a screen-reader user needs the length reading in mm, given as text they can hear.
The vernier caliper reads 20.0 mm
